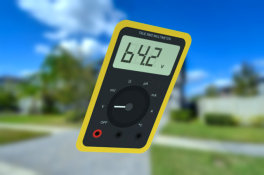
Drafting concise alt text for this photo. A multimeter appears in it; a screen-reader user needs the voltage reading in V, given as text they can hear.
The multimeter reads 64.2 V
